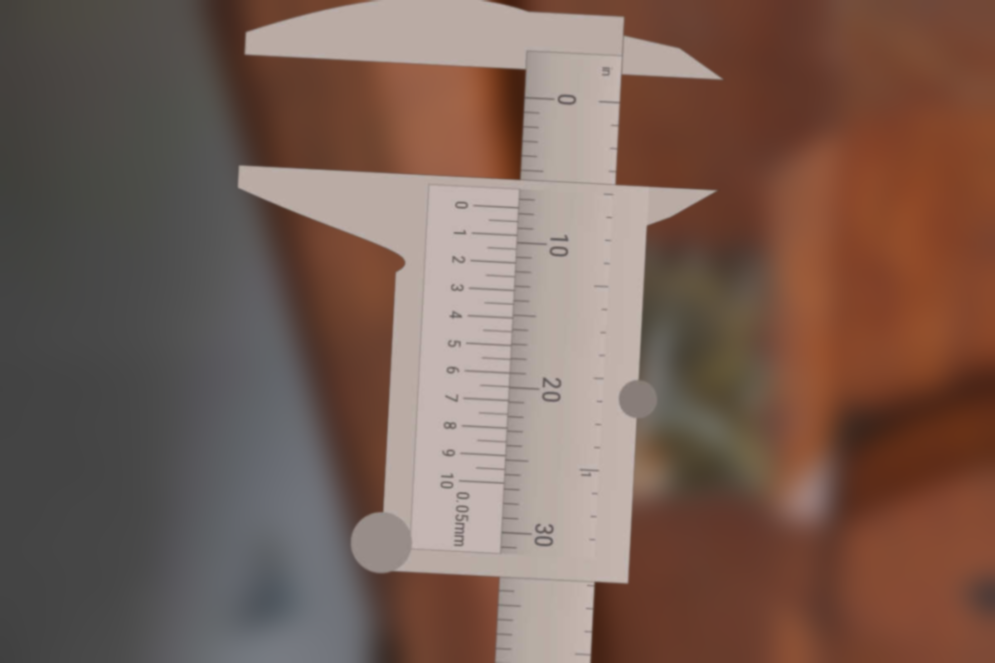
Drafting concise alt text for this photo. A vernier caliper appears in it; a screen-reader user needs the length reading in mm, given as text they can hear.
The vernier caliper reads 7.6 mm
